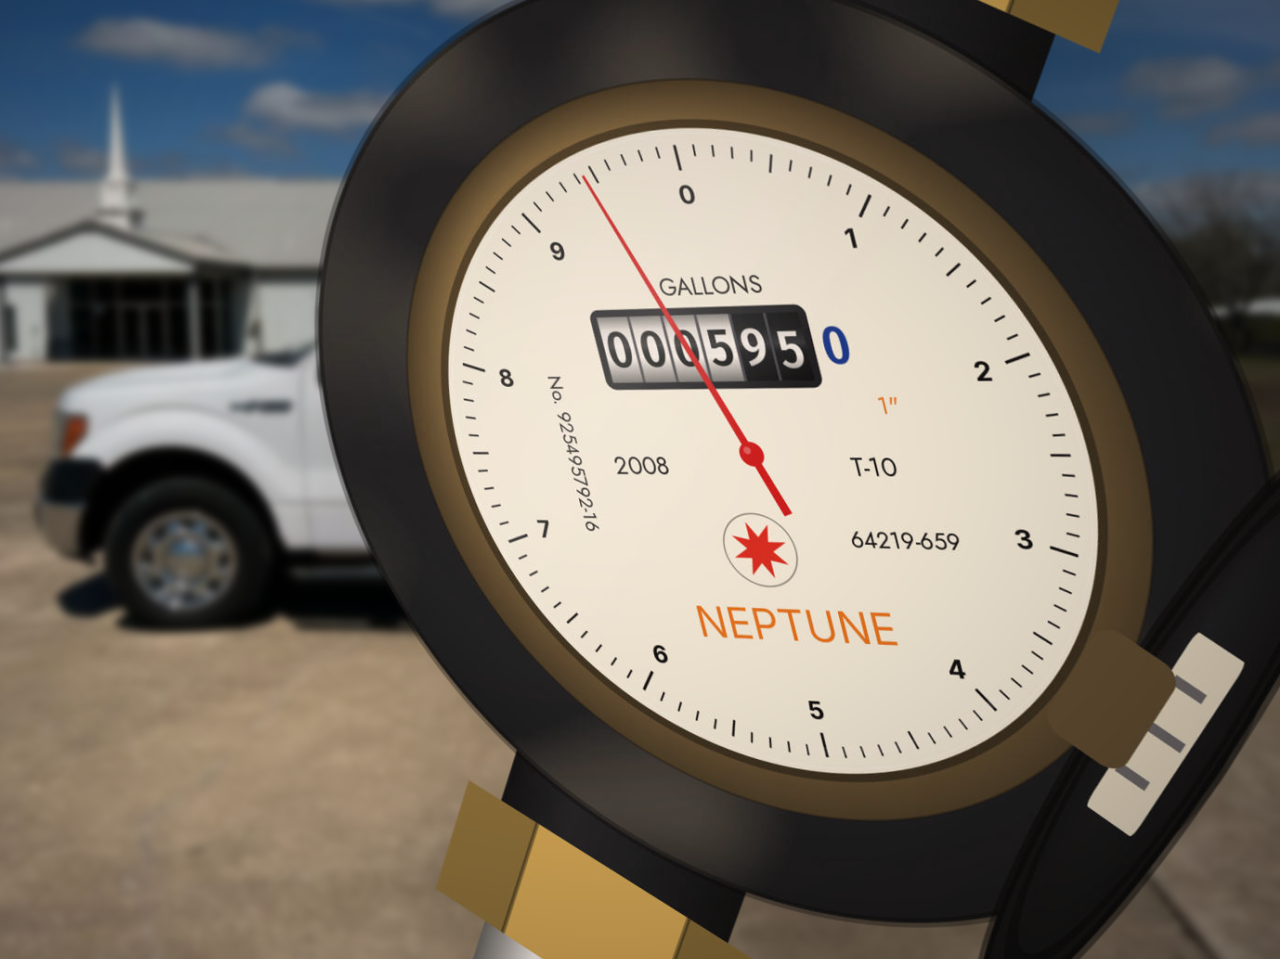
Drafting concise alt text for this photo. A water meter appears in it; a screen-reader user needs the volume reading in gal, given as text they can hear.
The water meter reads 5949.4 gal
